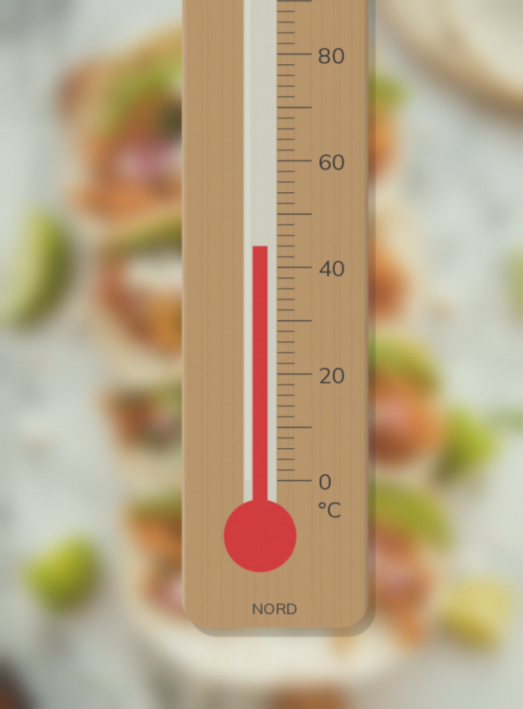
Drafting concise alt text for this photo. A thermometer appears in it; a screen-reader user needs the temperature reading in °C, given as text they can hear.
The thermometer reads 44 °C
